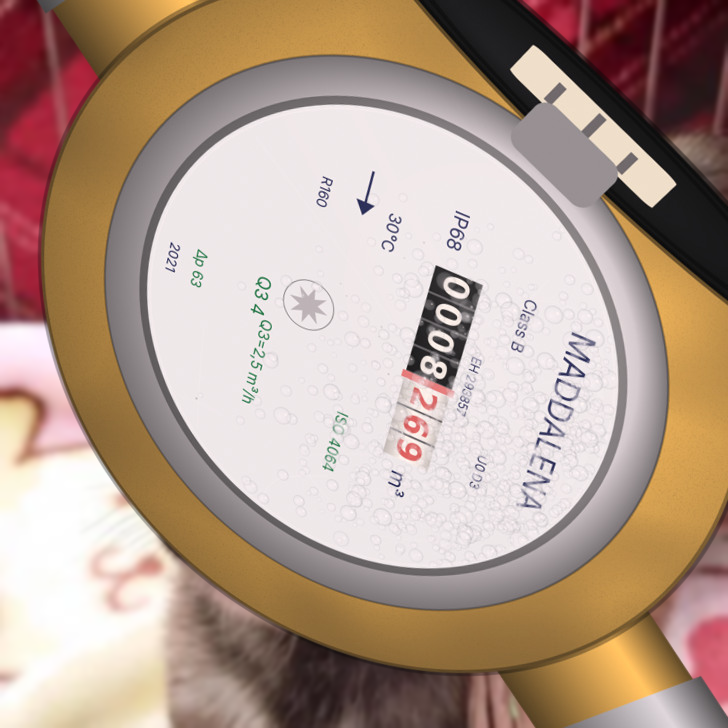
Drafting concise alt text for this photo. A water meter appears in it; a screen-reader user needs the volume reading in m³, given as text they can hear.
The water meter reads 8.269 m³
